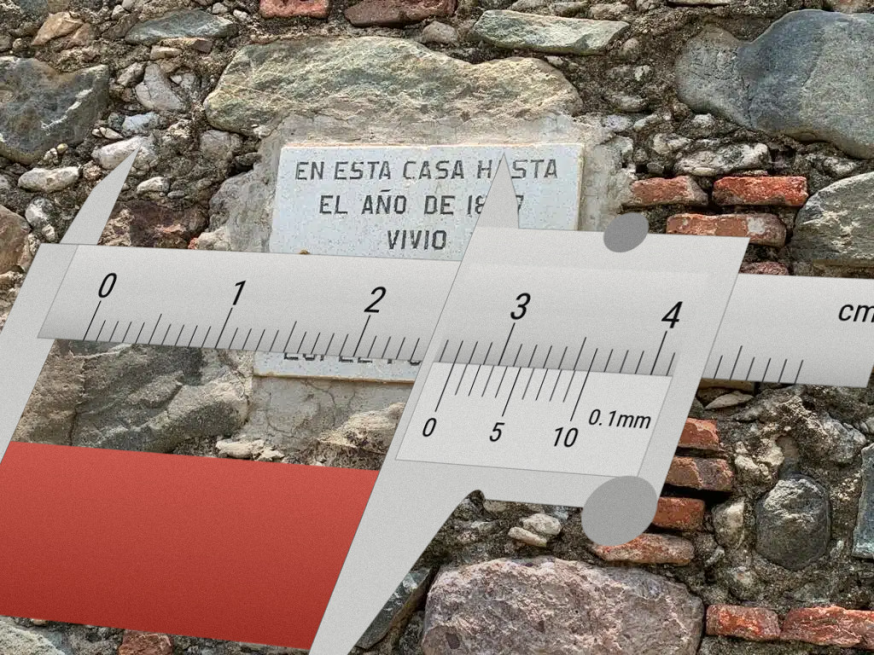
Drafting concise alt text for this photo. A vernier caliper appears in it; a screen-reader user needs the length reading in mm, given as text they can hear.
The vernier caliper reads 27.0 mm
